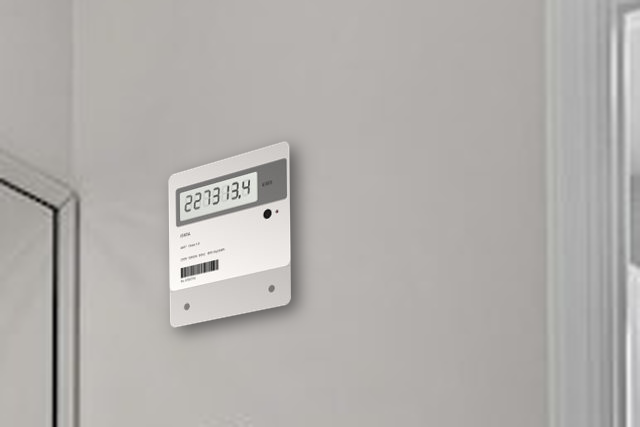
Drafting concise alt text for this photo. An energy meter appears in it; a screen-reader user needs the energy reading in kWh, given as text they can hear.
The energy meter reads 227313.4 kWh
